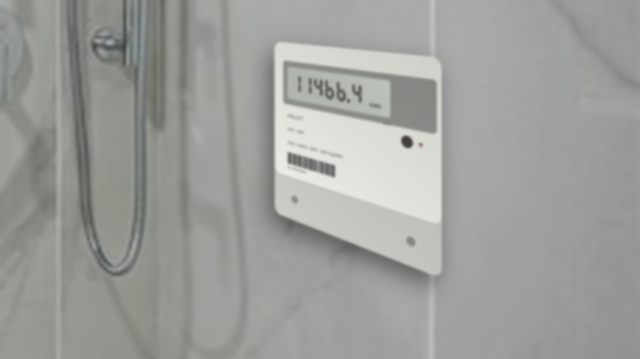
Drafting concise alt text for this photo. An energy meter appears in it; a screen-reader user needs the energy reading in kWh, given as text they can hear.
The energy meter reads 11466.4 kWh
